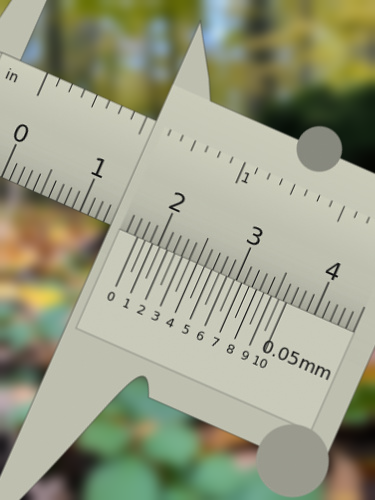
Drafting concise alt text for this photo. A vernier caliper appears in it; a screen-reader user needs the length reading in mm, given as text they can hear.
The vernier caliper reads 17.4 mm
